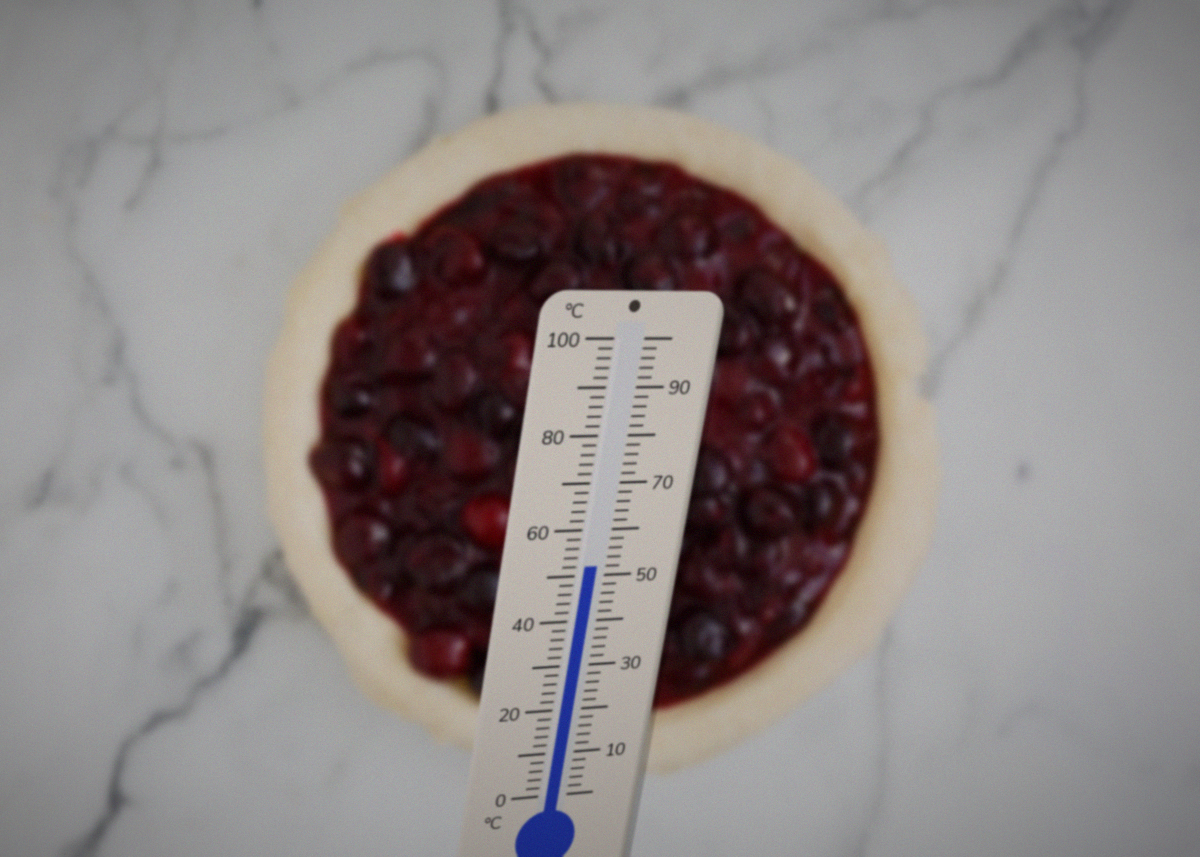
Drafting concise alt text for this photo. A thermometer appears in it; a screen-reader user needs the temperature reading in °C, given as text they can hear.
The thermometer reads 52 °C
